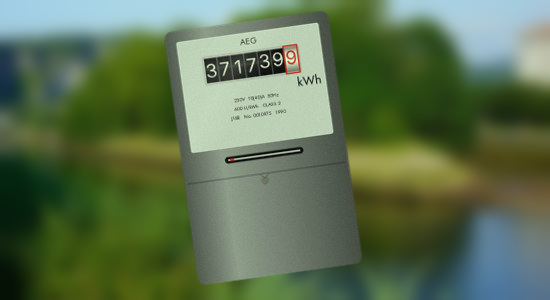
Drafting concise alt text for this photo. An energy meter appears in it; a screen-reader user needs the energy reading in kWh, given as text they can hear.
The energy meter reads 371739.9 kWh
